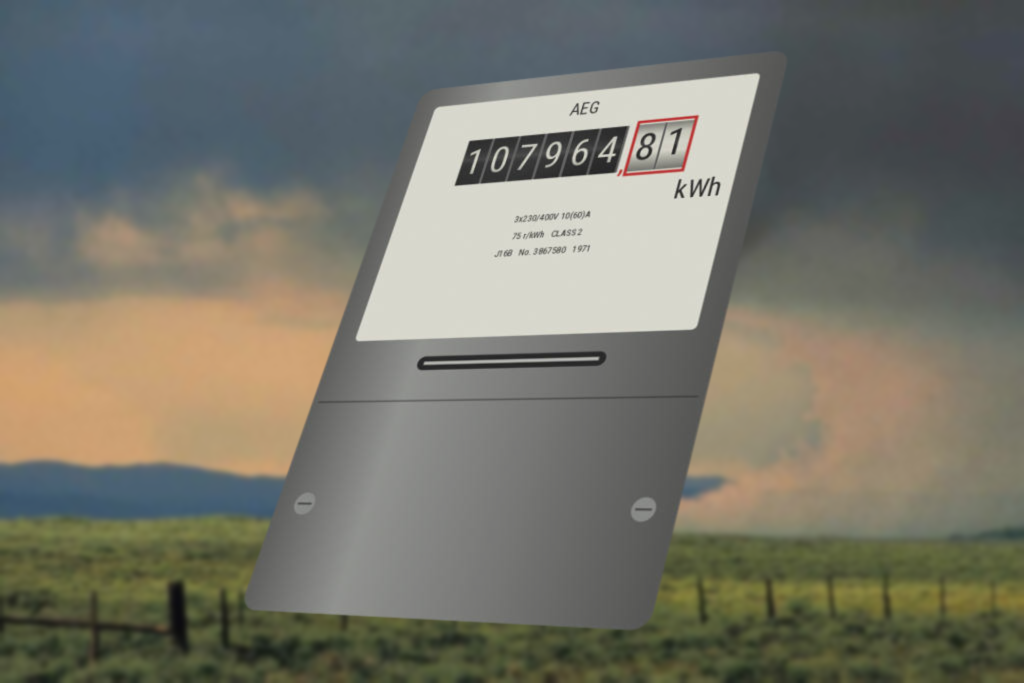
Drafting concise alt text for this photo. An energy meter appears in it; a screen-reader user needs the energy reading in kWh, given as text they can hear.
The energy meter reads 107964.81 kWh
